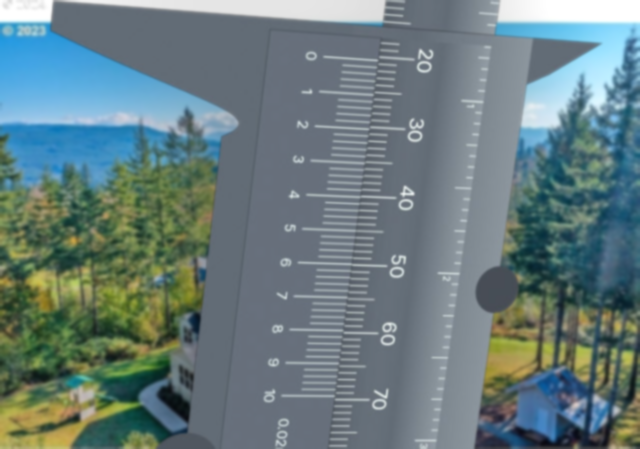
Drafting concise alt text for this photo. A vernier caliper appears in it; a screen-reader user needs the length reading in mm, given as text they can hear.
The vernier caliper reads 20.5 mm
